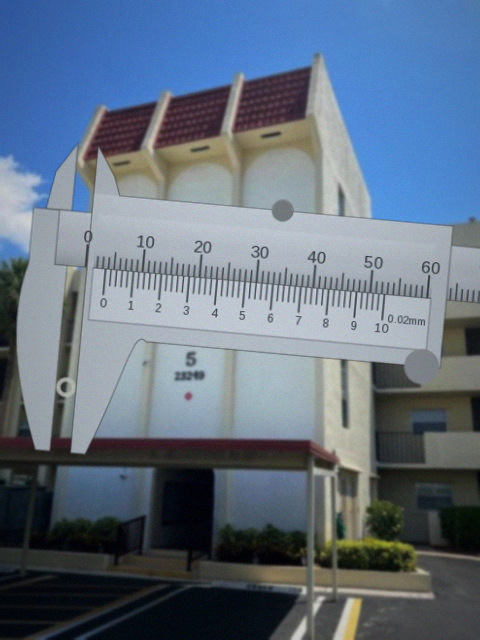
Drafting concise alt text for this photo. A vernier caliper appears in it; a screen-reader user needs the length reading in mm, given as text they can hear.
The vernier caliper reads 3.5 mm
